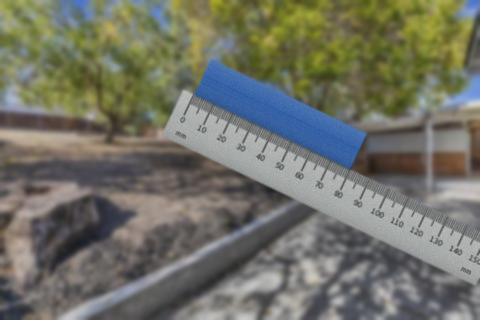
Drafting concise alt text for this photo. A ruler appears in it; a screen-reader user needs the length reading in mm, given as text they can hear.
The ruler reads 80 mm
